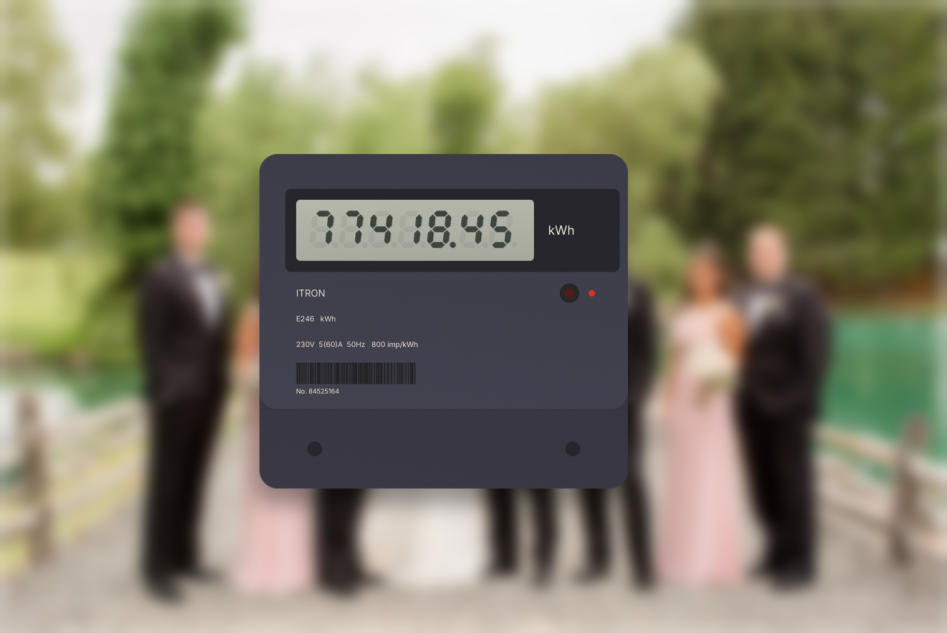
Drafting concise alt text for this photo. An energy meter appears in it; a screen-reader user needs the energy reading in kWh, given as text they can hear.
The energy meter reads 77418.45 kWh
